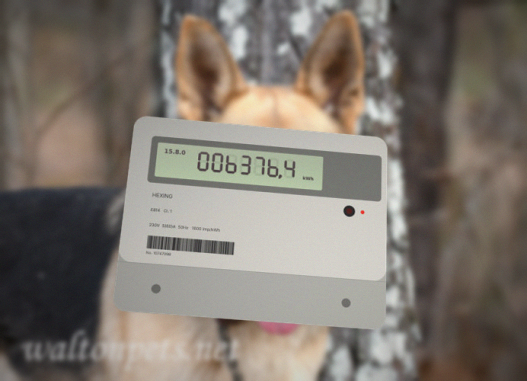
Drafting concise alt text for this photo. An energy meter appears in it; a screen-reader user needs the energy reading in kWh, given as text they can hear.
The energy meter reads 6376.4 kWh
